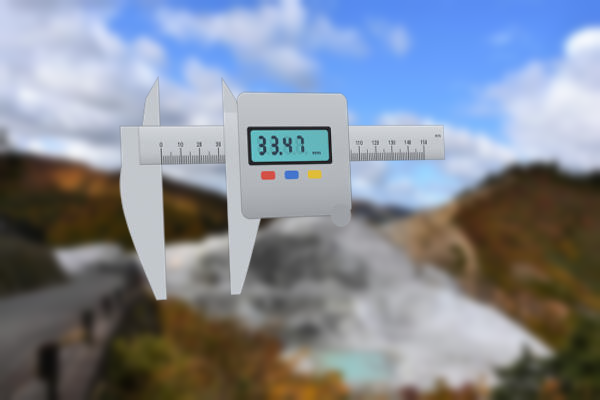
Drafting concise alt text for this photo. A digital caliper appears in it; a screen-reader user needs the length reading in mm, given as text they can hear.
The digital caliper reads 33.47 mm
